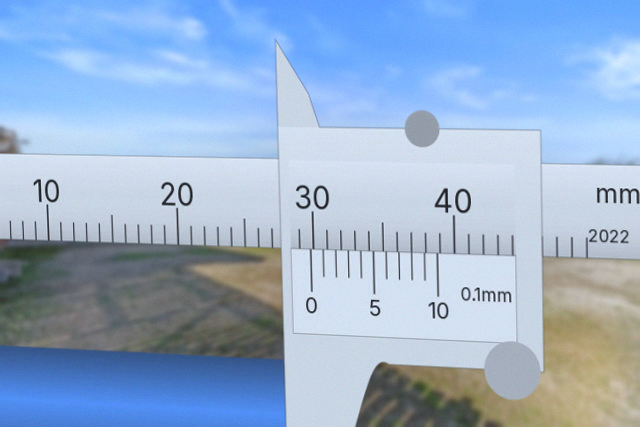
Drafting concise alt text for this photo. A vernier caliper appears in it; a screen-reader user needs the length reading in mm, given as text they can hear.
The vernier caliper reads 29.8 mm
